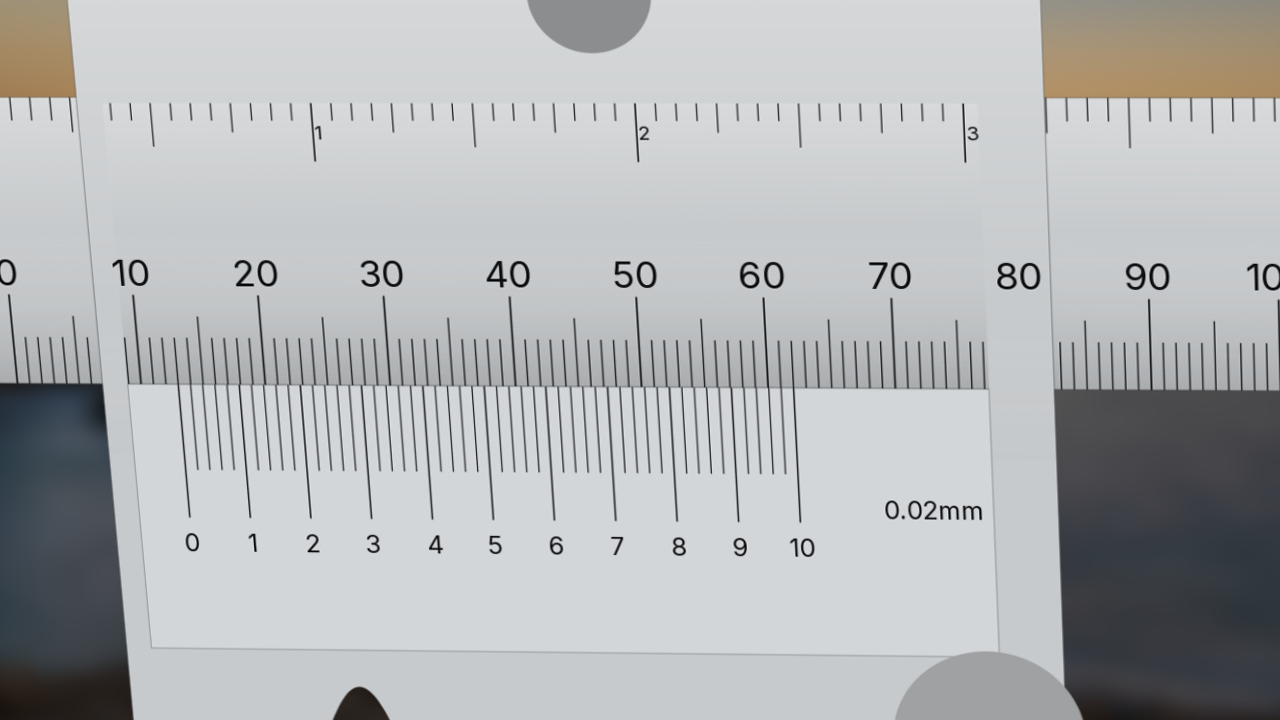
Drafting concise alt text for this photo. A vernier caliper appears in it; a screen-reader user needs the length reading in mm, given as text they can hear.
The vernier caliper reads 13.0 mm
